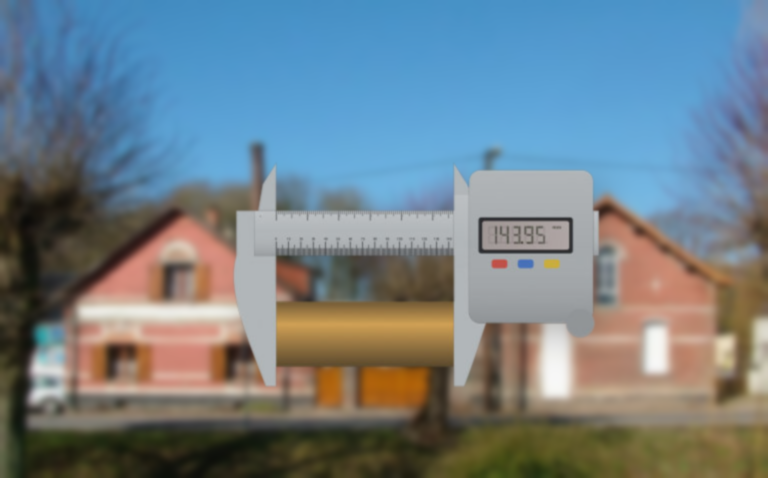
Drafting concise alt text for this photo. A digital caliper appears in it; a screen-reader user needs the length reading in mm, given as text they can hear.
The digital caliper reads 143.95 mm
